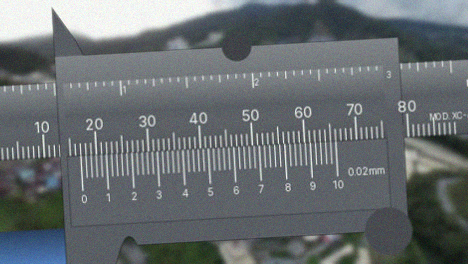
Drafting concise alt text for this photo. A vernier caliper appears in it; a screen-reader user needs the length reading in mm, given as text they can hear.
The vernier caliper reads 17.0 mm
